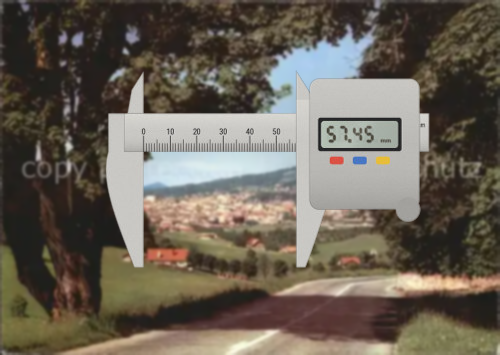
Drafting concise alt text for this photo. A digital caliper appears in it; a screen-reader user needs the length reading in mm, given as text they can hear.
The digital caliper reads 57.45 mm
